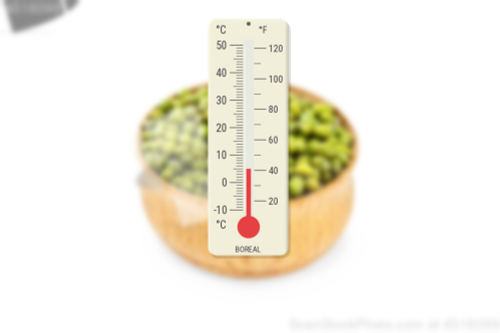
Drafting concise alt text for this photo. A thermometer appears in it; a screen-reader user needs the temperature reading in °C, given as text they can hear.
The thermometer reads 5 °C
